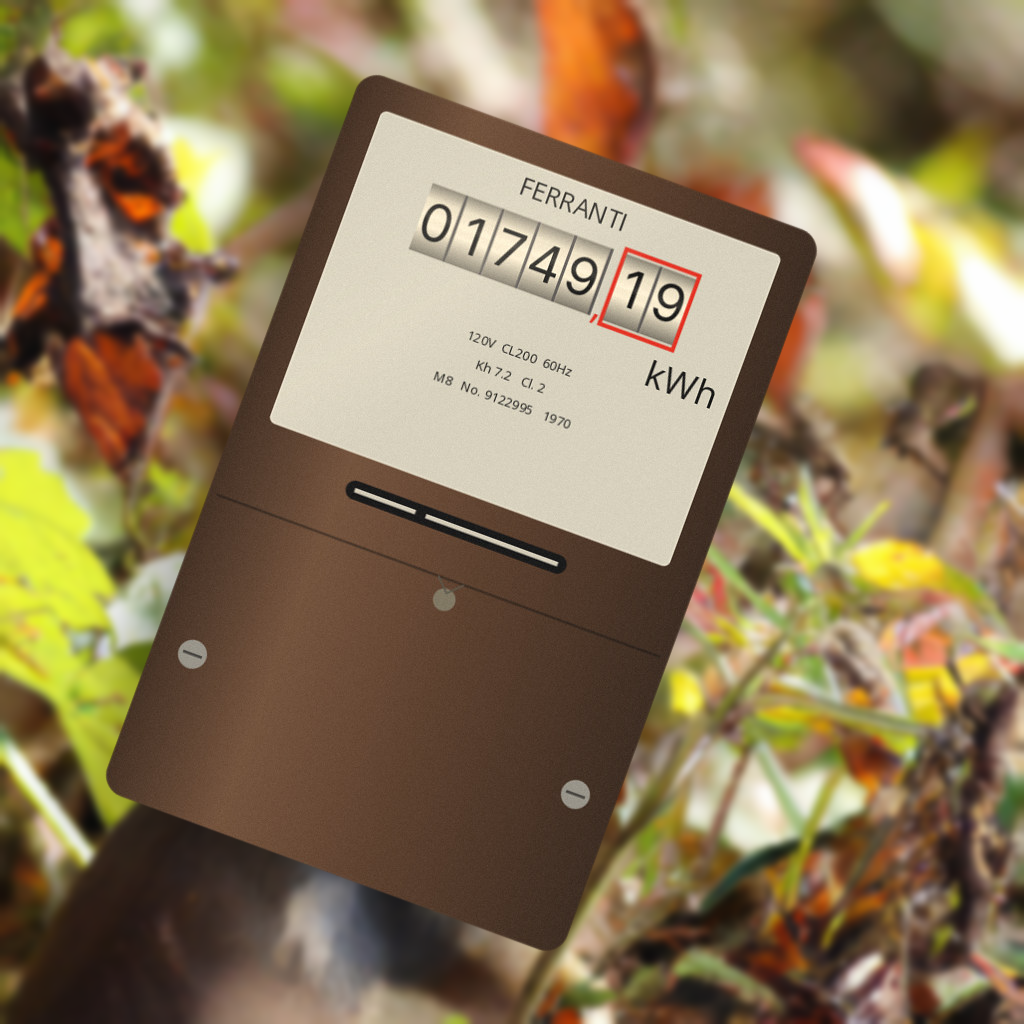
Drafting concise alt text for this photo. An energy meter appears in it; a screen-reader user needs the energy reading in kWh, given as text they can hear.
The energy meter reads 1749.19 kWh
